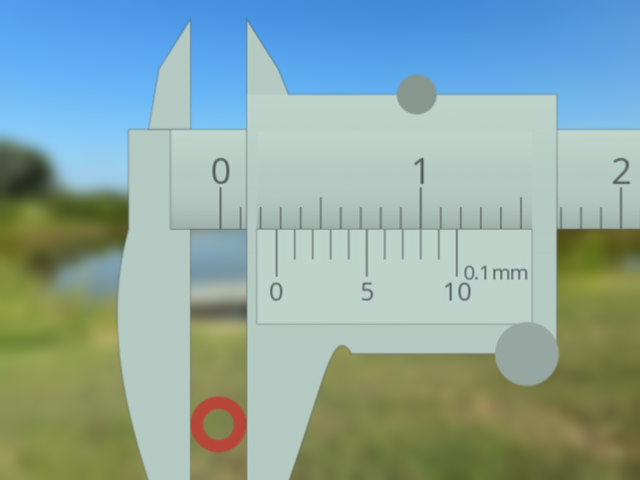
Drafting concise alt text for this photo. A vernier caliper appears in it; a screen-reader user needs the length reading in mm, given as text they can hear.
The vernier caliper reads 2.8 mm
